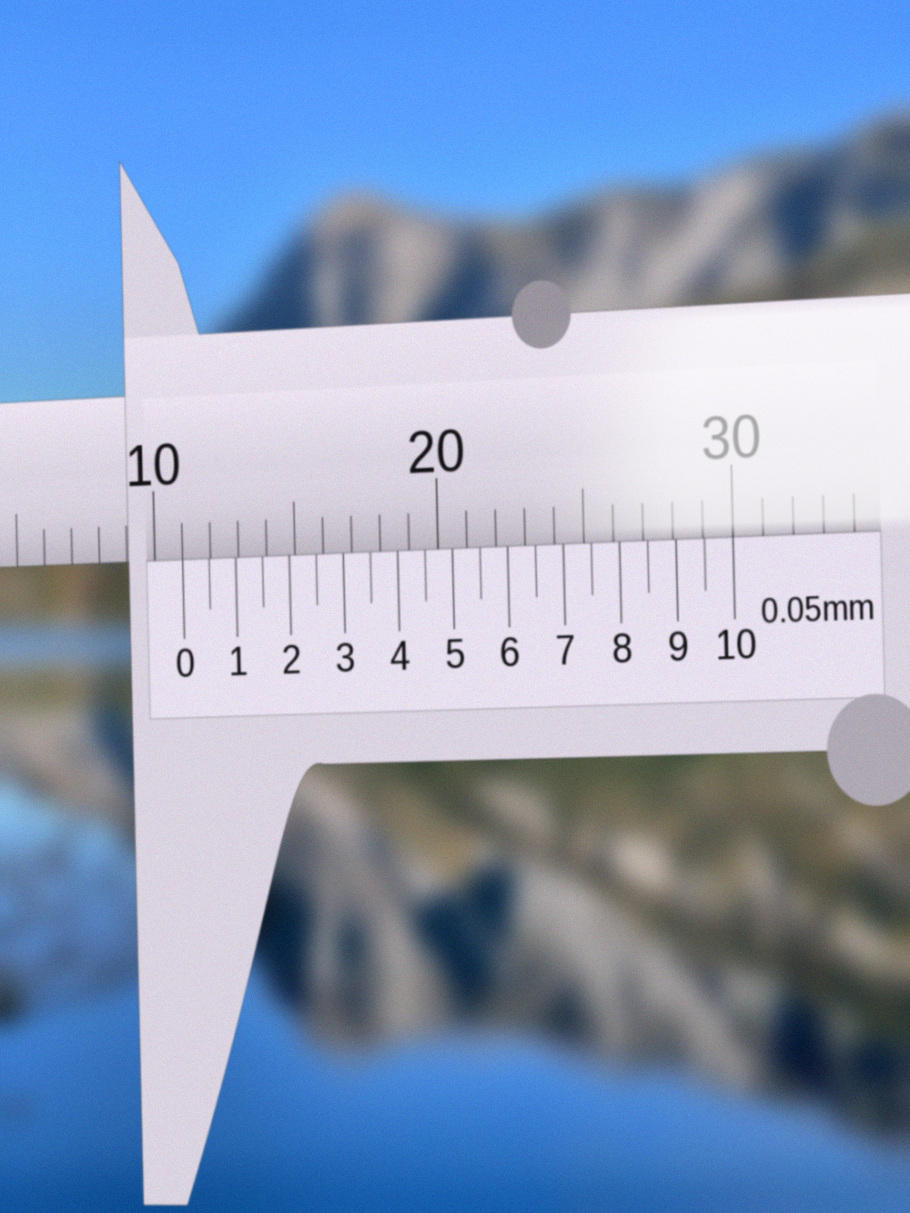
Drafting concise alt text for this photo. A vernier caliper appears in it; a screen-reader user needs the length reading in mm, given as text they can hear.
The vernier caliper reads 11.00 mm
